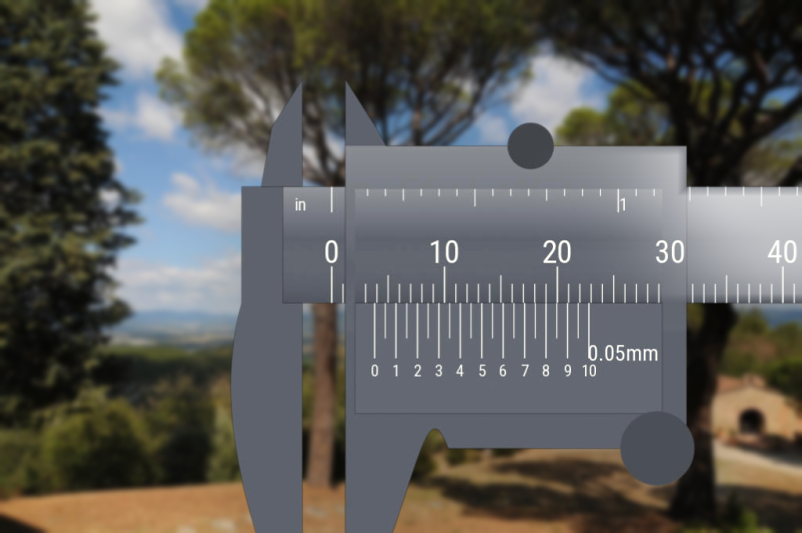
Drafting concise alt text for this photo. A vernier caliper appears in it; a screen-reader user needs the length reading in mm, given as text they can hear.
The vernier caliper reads 3.8 mm
